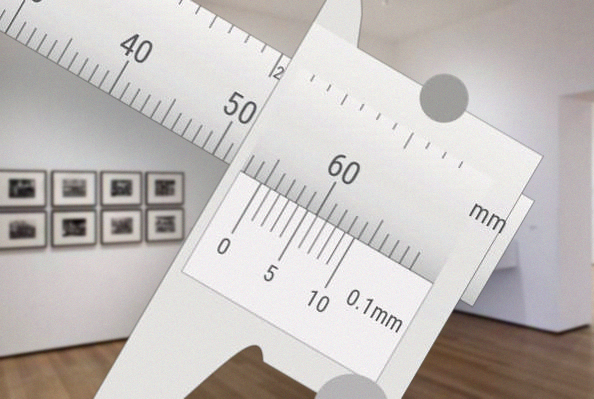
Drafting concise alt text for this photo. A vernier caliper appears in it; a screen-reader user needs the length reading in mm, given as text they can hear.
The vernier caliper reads 54.7 mm
